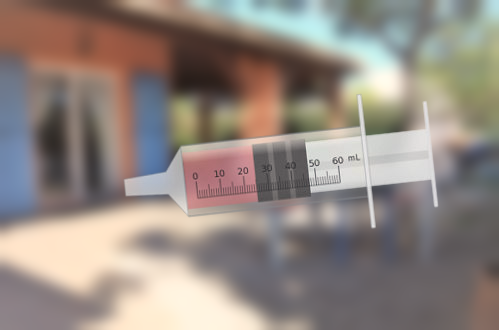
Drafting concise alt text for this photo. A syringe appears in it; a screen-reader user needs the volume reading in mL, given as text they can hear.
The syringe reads 25 mL
